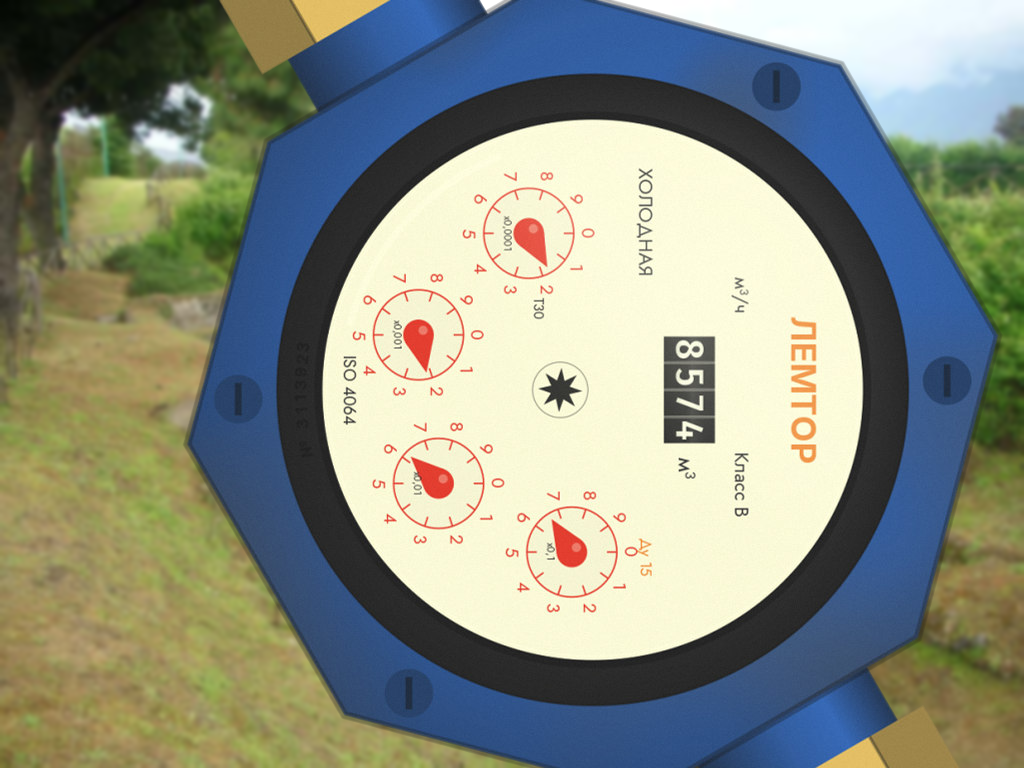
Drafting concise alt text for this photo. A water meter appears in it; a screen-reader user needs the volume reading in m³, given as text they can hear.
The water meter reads 8574.6621 m³
